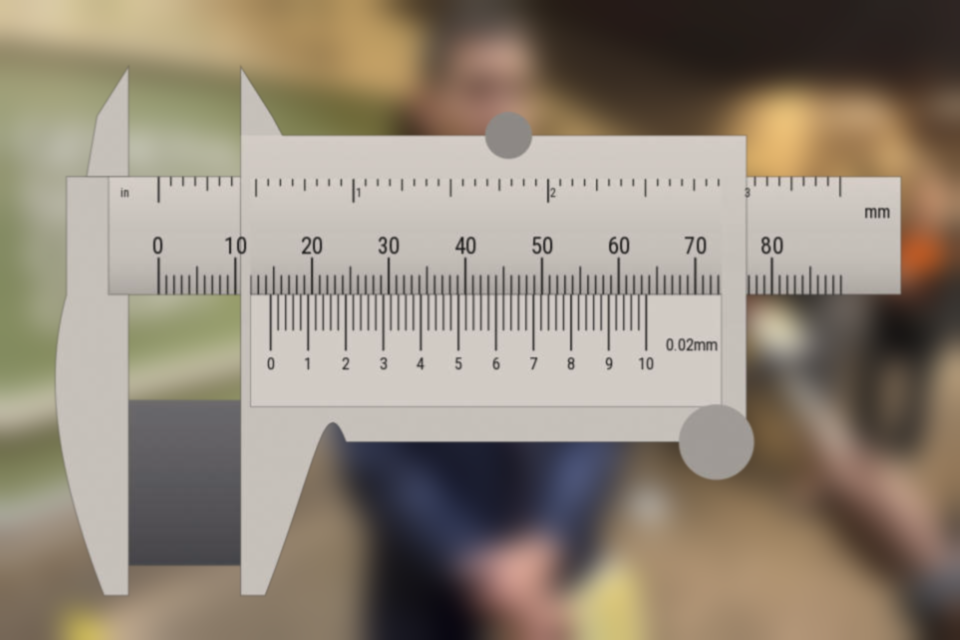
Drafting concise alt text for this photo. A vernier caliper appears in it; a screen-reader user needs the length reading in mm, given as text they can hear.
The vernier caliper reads 14.6 mm
